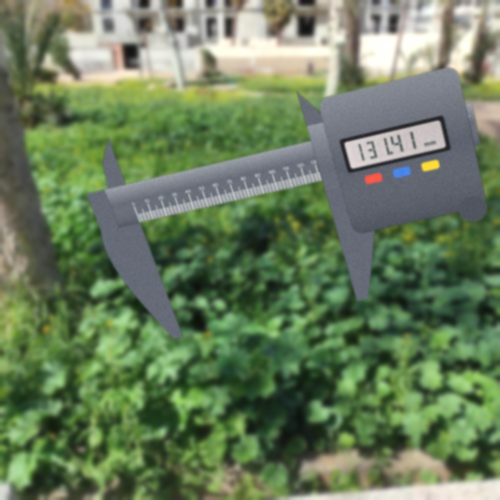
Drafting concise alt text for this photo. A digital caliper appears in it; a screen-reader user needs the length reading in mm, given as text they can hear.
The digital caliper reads 131.41 mm
